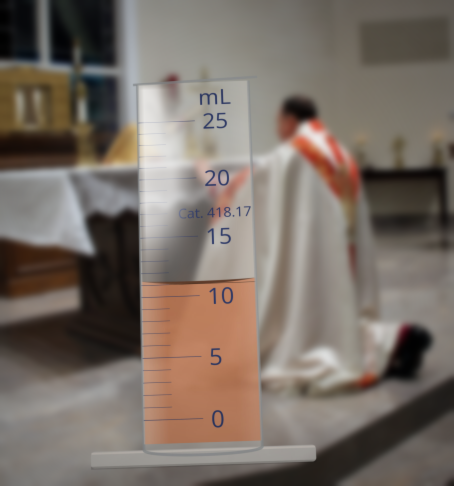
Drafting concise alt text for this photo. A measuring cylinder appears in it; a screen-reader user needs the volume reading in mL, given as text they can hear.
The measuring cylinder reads 11 mL
